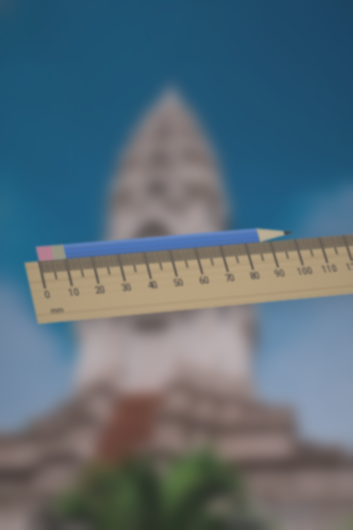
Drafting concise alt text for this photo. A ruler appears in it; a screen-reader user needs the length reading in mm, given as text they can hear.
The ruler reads 100 mm
